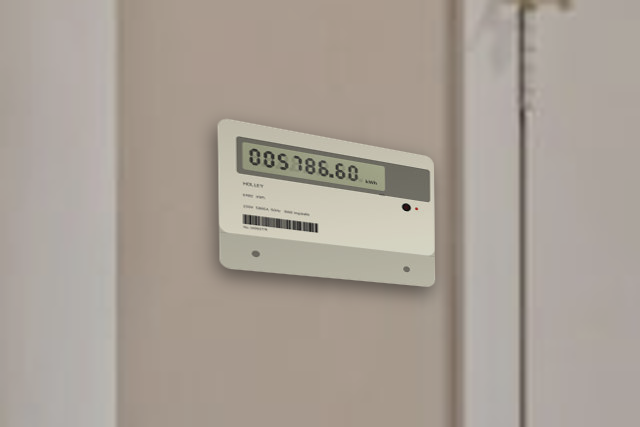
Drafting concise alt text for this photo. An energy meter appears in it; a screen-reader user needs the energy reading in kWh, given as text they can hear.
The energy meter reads 5786.60 kWh
